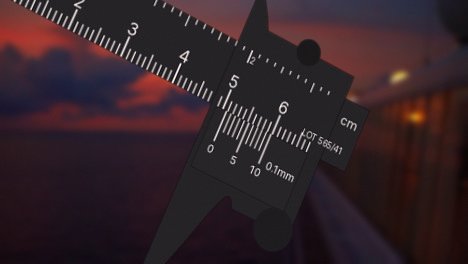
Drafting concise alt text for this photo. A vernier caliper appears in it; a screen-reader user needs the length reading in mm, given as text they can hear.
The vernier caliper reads 50.8 mm
